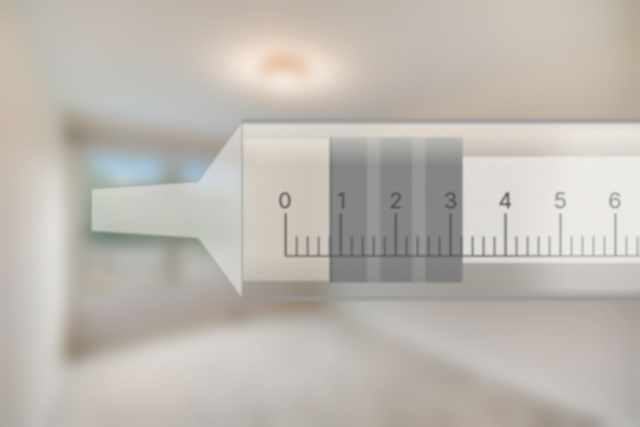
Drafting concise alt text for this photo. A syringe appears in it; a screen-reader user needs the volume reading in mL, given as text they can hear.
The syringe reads 0.8 mL
